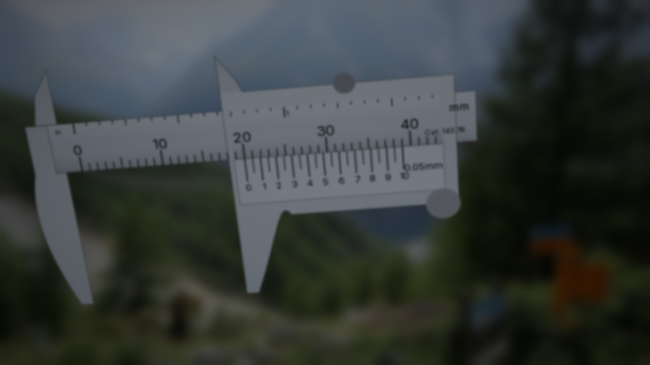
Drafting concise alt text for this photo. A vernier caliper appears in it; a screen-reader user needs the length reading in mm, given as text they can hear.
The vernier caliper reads 20.0 mm
